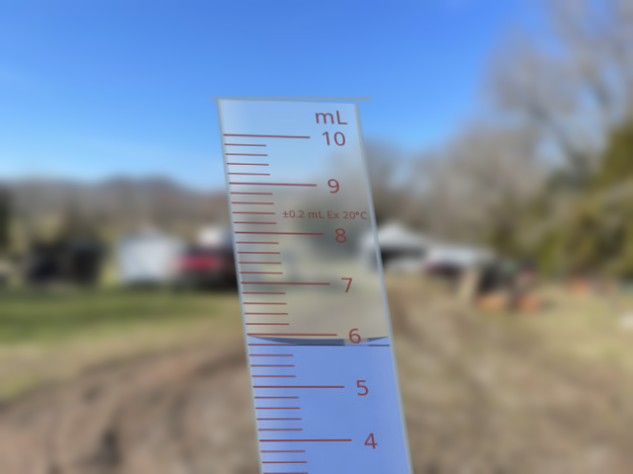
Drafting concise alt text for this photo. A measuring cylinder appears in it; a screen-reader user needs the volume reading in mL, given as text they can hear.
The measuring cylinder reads 5.8 mL
